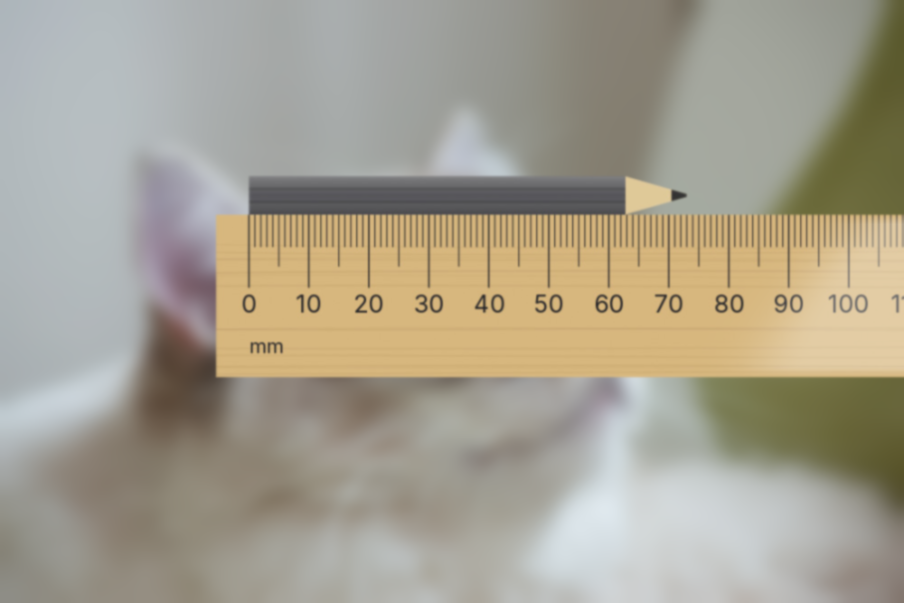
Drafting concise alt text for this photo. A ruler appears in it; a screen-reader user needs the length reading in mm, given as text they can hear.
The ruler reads 73 mm
